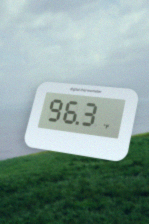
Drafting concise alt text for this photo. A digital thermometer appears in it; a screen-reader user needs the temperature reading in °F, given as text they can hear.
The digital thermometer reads 96.3 °F
